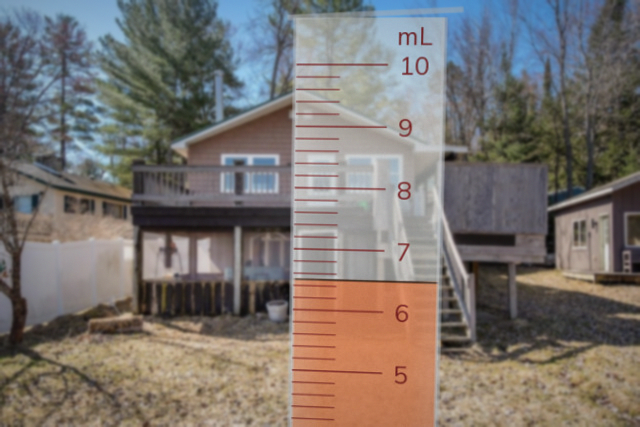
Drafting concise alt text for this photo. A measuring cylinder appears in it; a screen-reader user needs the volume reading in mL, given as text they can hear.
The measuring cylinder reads 6.5 mL
